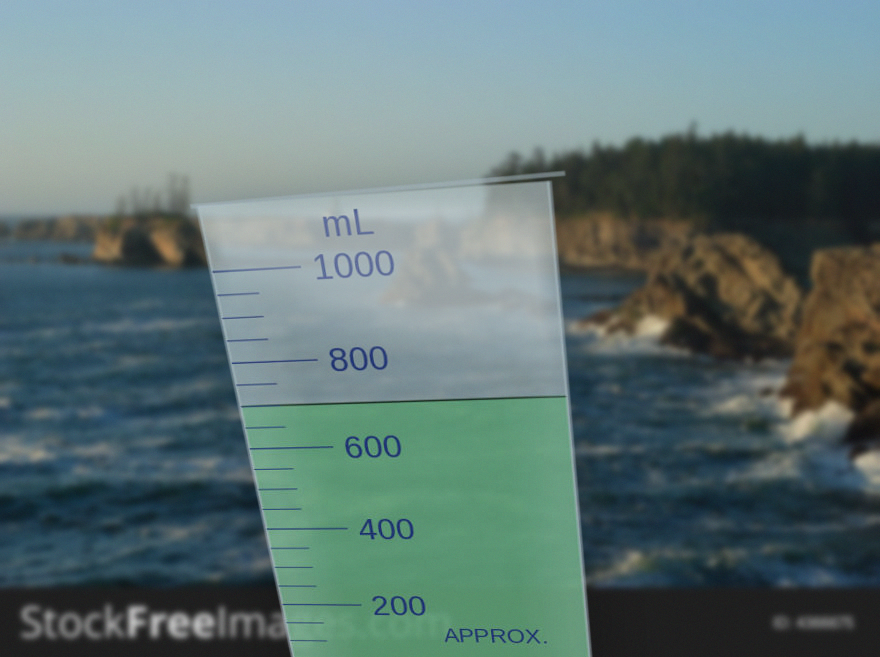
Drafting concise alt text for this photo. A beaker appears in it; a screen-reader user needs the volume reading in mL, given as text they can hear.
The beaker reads 700 mL
